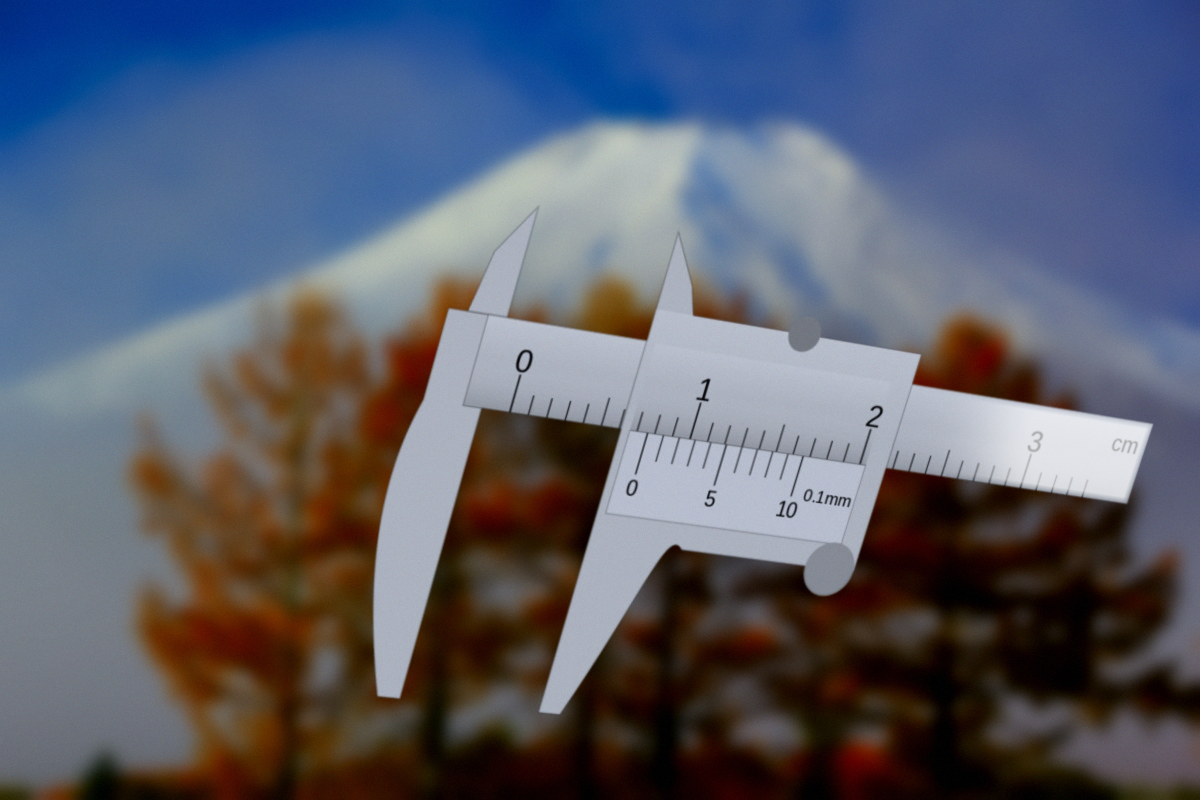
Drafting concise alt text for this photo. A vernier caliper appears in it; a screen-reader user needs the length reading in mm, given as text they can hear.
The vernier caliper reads 7.6 mm
